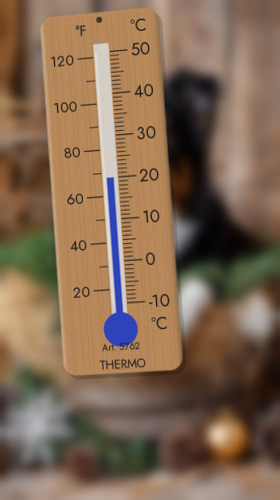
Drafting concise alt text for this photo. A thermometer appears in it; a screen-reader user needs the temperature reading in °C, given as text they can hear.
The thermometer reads 20 °C
